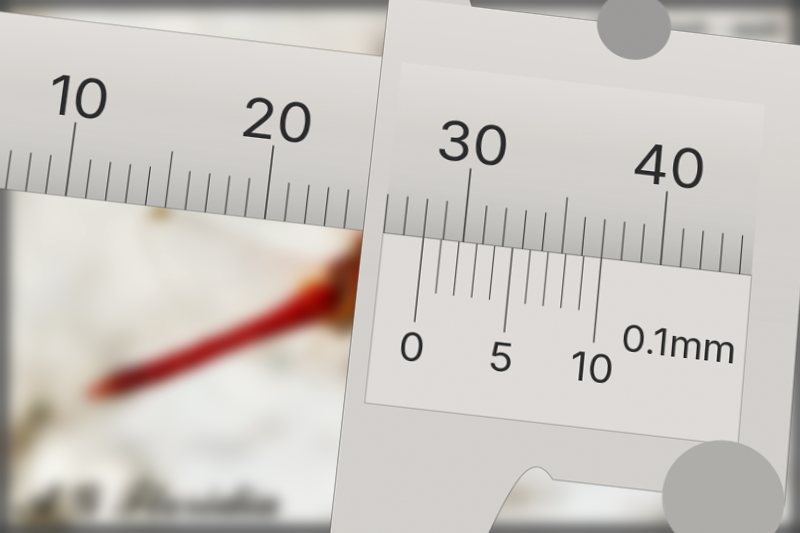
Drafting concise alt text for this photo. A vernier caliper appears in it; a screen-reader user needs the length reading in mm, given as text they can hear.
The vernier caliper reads 28.0 mm
